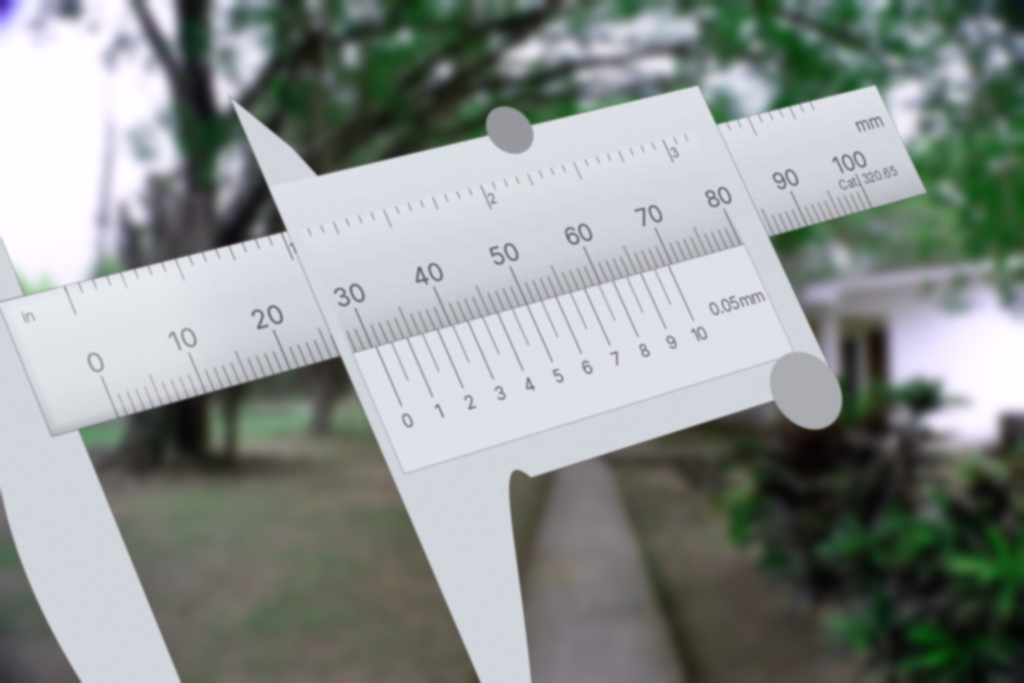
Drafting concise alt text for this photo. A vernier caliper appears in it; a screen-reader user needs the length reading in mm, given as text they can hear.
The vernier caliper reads 30.5 mm
